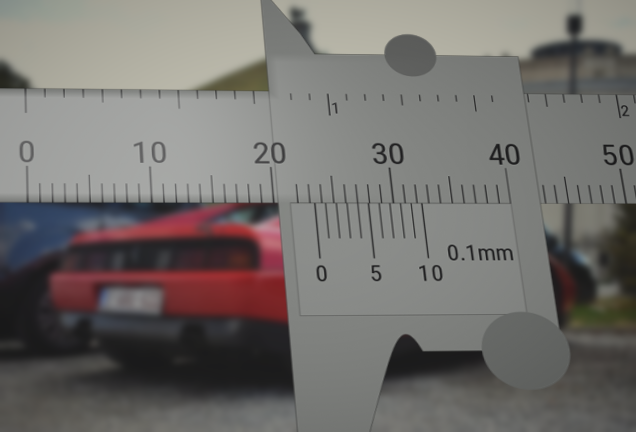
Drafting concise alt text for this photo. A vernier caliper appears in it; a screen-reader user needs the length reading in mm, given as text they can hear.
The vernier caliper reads 23.4 mm
